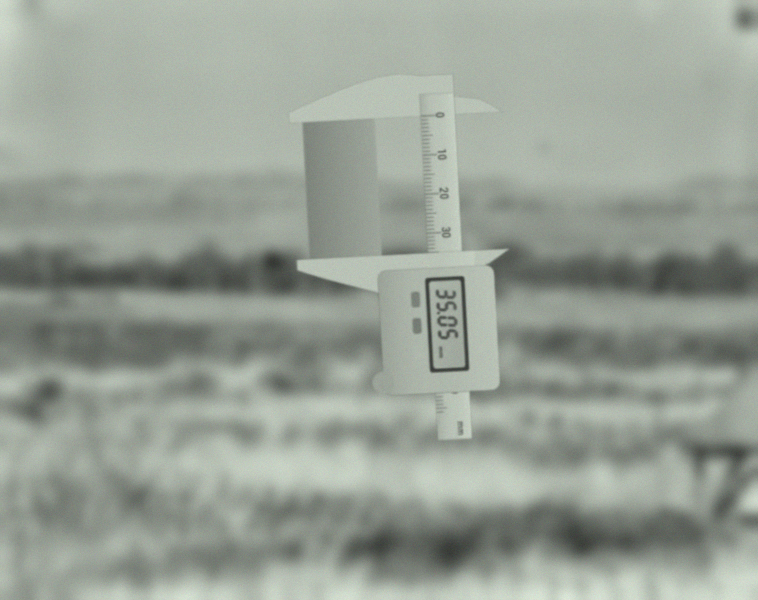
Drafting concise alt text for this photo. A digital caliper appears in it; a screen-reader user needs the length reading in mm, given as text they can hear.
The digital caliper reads 35.05 mm
